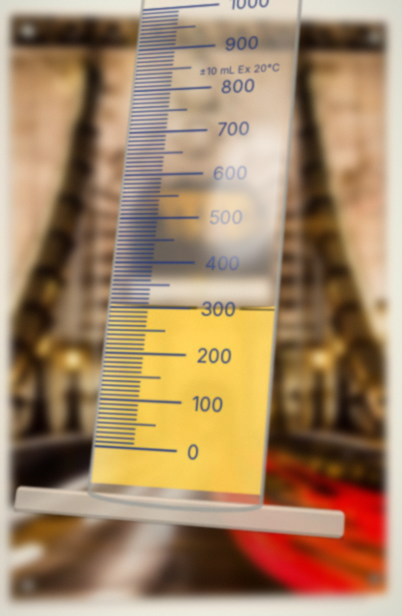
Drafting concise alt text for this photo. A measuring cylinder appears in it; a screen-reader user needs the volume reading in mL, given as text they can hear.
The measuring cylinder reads 300 mL
